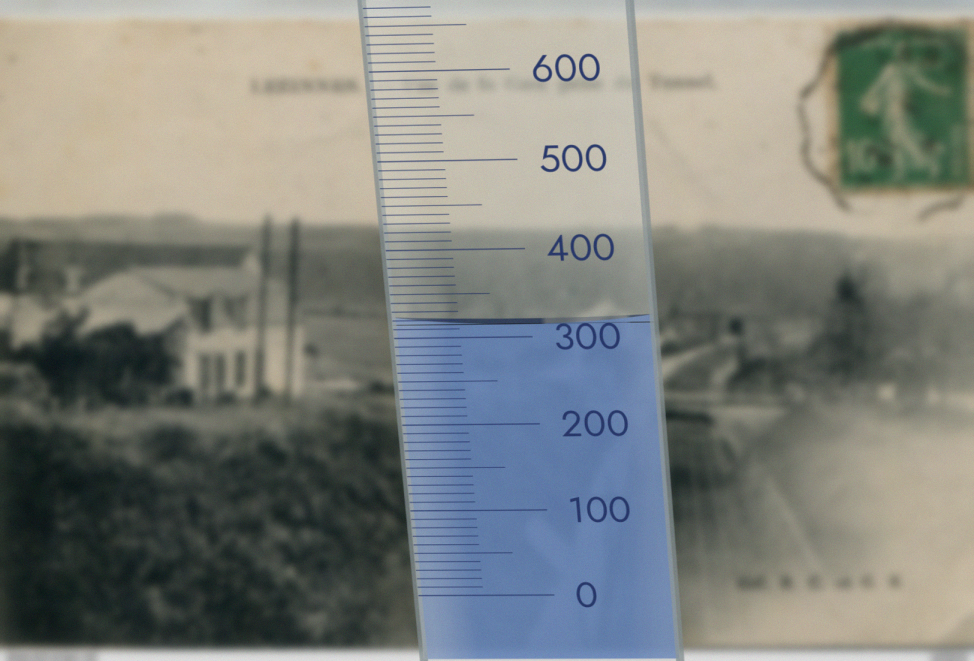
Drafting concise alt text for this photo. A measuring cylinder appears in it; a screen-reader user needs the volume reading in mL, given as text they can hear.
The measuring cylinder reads 315 mL
